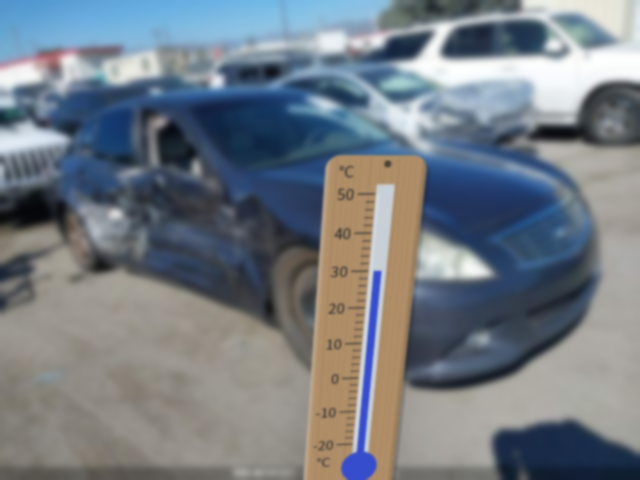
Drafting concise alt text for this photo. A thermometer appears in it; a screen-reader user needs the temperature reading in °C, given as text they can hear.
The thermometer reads 30 °C
